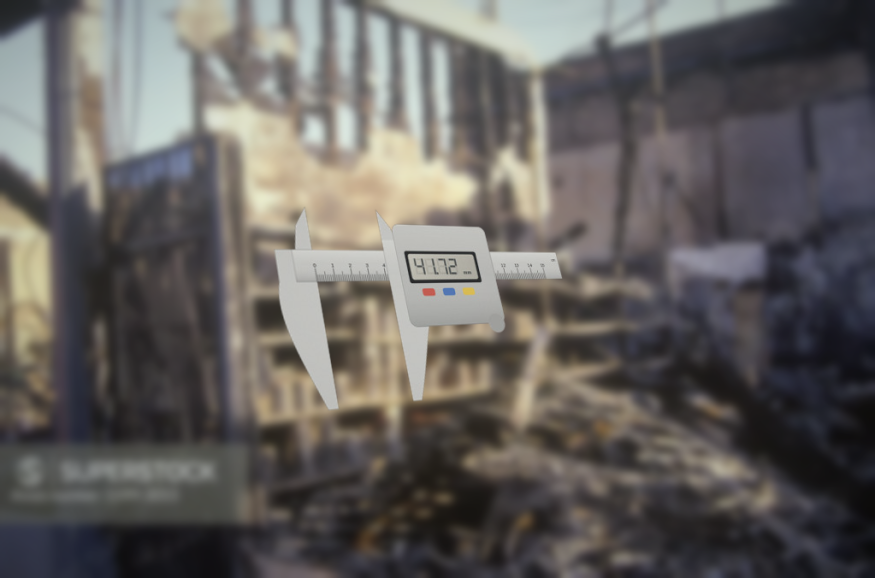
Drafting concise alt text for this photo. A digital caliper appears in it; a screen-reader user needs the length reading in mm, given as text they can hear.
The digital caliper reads 41.72 mm
